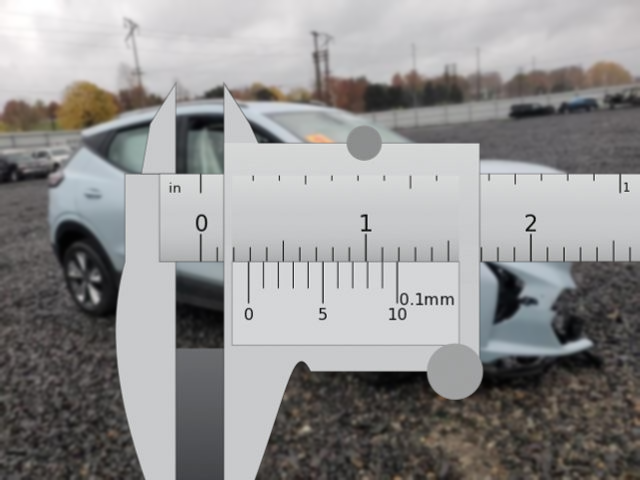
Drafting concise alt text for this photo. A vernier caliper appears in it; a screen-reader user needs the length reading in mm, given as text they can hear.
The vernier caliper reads 2.9 mm
